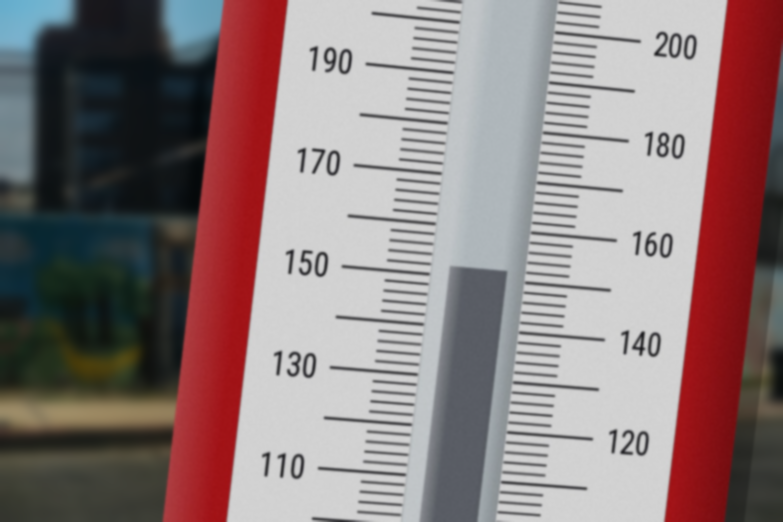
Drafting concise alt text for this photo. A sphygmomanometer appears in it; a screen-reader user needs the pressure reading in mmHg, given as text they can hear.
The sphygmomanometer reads 152 mmHg
